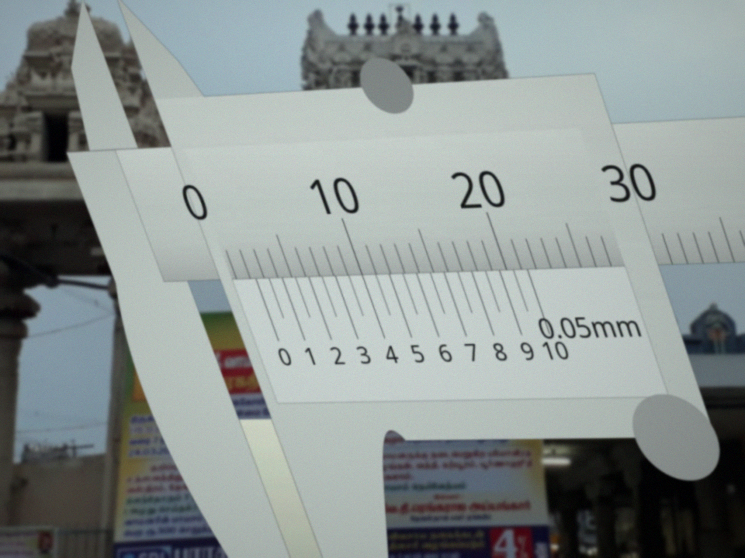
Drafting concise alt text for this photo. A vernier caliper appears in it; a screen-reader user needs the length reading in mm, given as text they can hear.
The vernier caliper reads 2.4 mm
